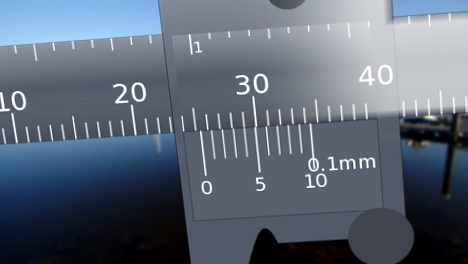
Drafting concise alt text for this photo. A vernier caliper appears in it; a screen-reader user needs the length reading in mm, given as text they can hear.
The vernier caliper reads 25.4 mm
